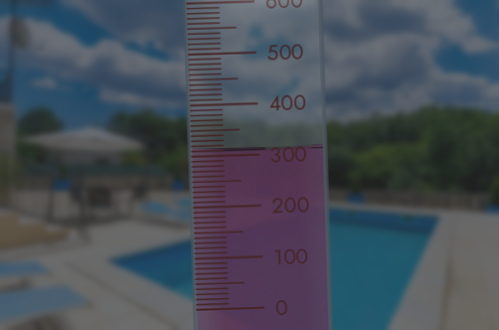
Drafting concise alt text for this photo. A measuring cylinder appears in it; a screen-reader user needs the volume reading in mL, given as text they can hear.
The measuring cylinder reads 310 mL
